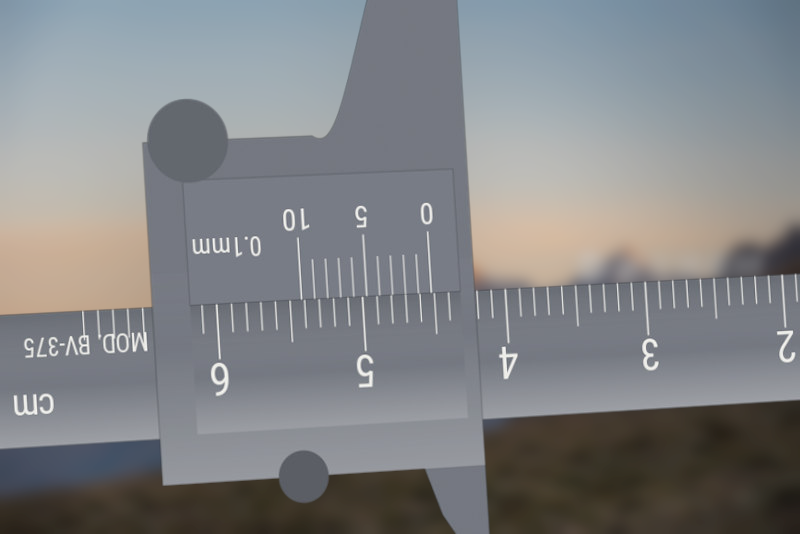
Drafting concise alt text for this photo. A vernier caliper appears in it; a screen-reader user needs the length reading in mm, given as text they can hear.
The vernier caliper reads 45.2 mm
